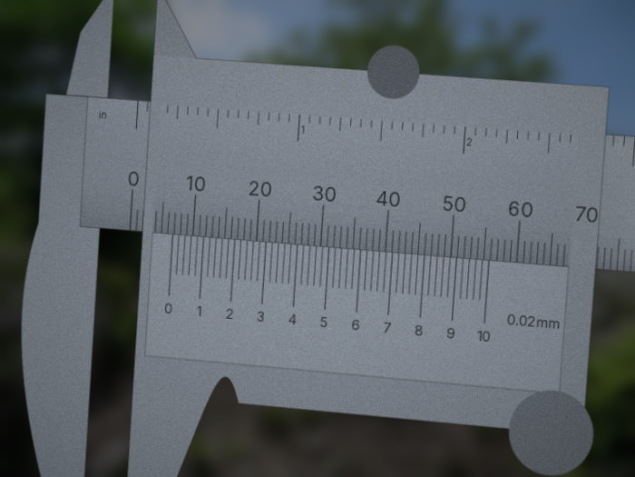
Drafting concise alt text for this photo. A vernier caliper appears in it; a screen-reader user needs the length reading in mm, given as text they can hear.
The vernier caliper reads 6.8 mm
